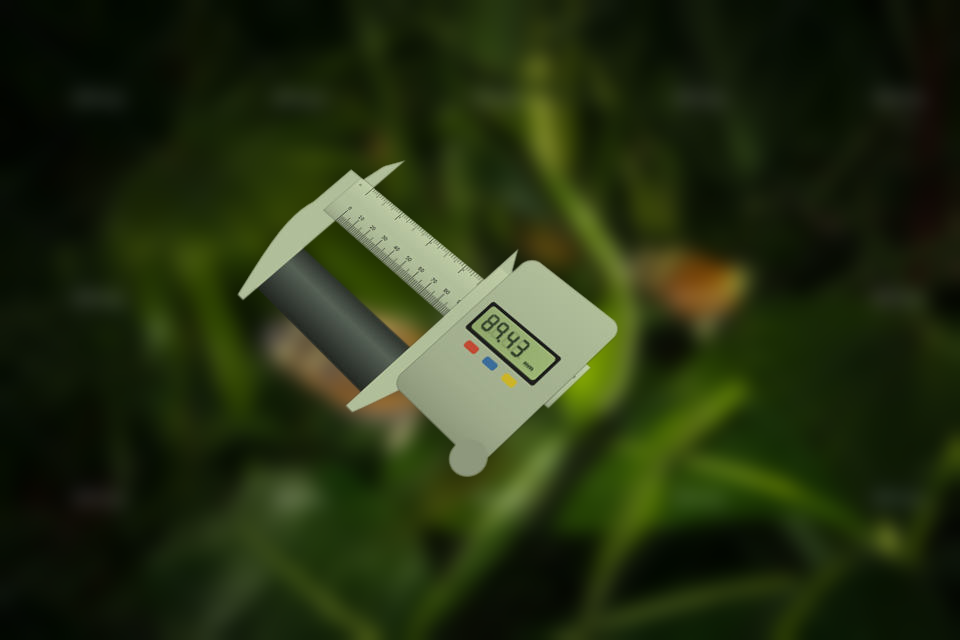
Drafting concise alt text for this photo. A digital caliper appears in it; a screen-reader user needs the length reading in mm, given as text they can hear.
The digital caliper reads 89.43 mm
